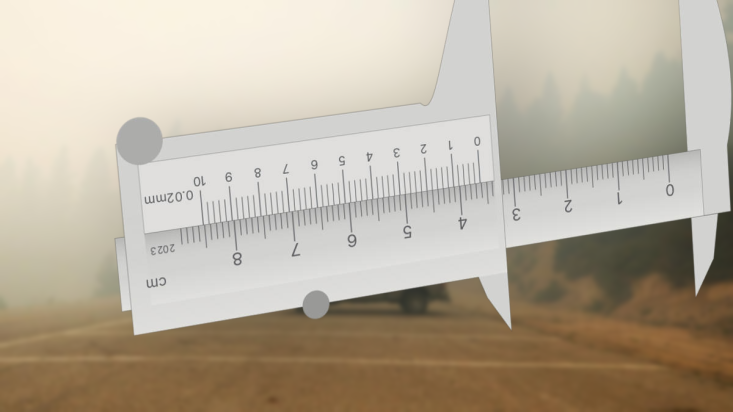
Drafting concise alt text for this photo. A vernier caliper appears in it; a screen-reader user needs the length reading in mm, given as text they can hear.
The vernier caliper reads 36.2 mm
